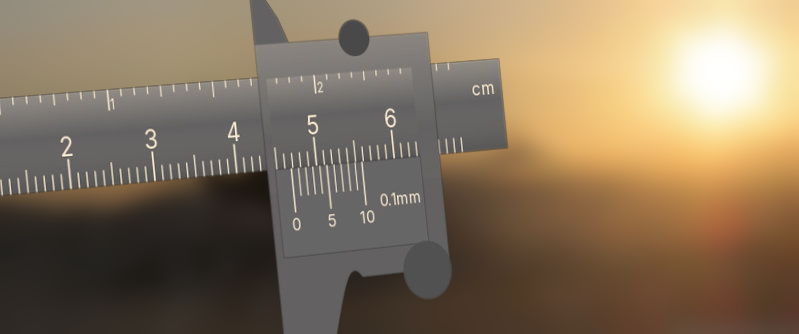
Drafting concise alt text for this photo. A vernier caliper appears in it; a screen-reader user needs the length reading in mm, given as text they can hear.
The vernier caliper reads 46.8 mm
